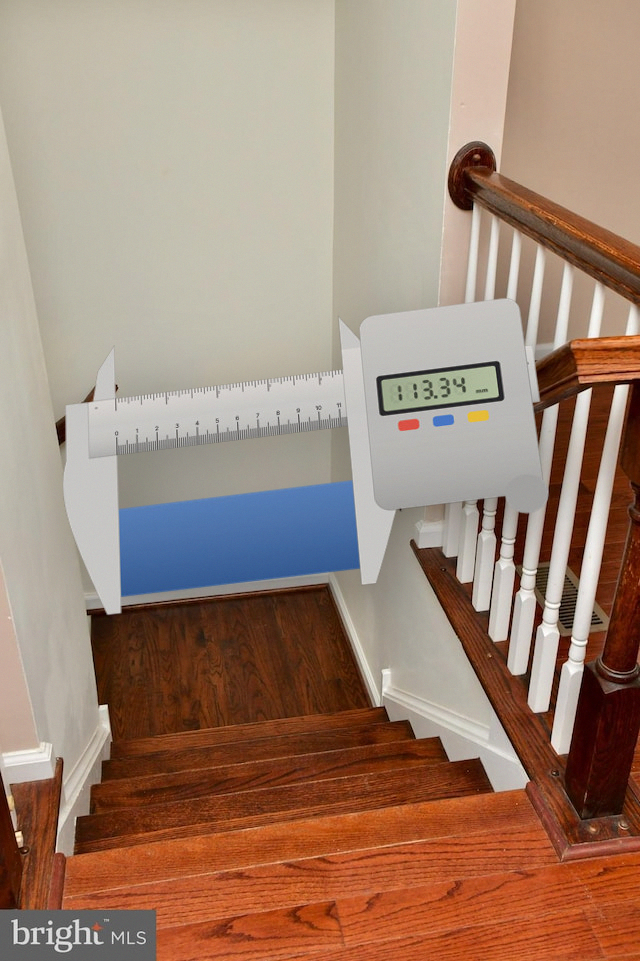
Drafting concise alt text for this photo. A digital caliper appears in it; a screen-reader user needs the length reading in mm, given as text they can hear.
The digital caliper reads 113.34 mm
